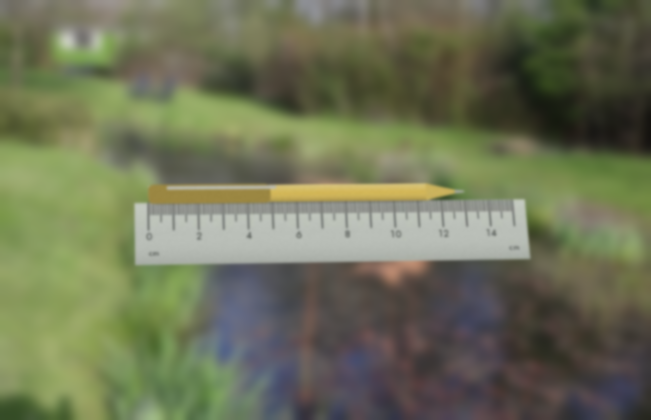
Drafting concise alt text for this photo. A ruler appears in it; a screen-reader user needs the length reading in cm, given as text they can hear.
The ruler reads 13 cm
